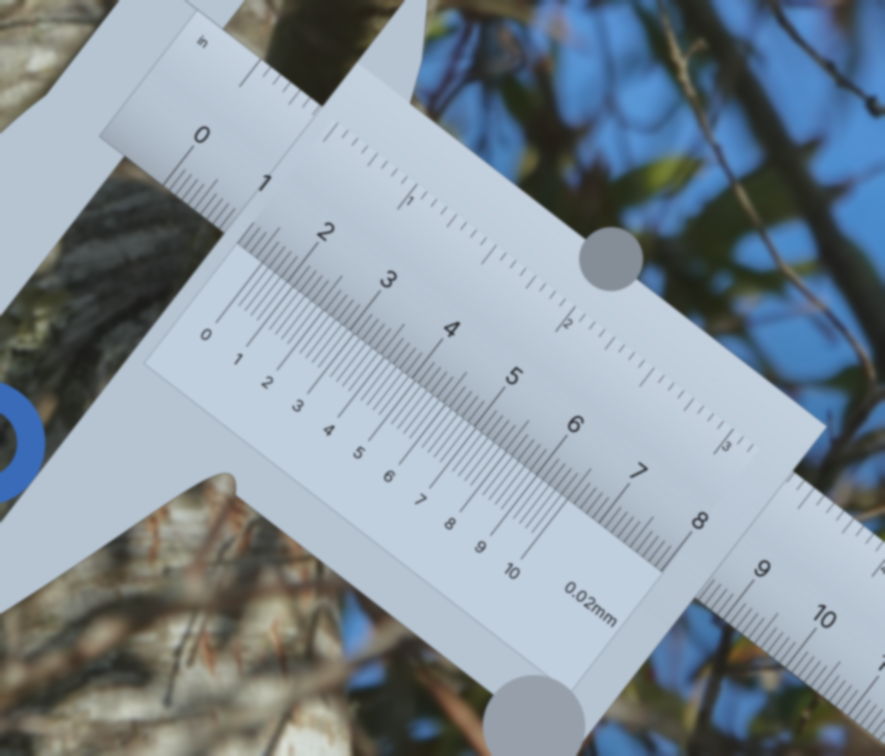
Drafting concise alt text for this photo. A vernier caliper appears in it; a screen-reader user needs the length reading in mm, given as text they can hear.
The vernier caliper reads 16.0 mm
